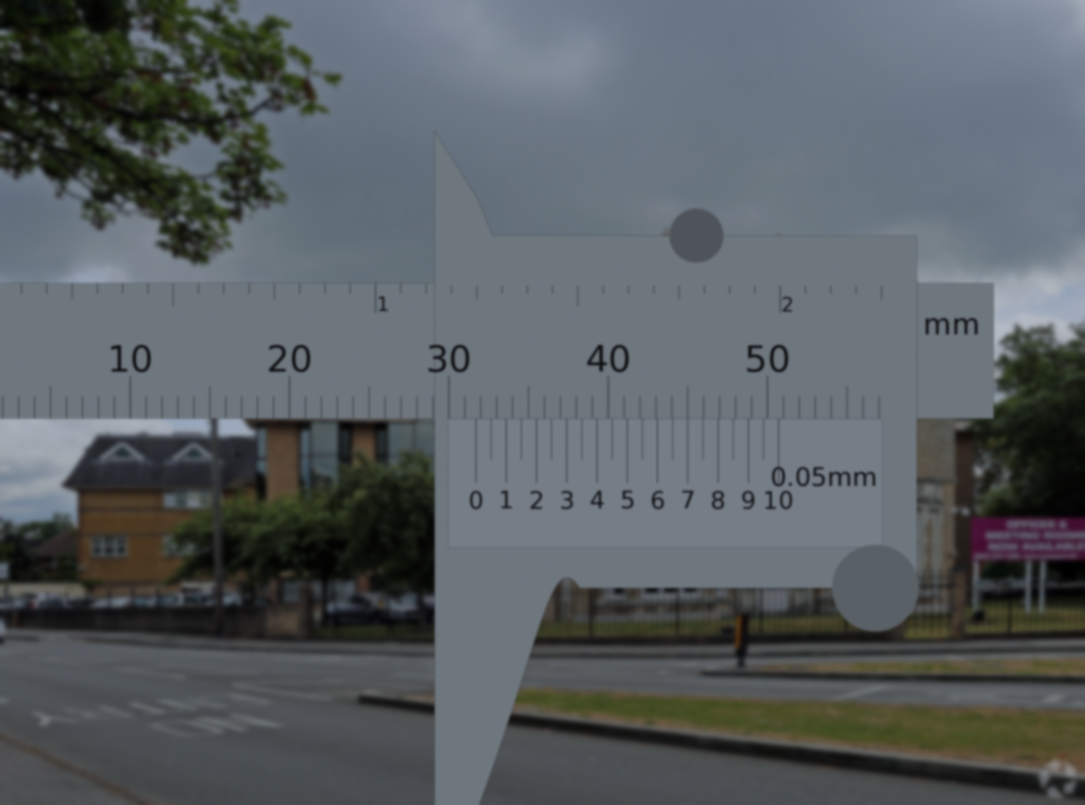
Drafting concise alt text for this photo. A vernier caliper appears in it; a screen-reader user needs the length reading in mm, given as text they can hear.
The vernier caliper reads 31.7 mm
